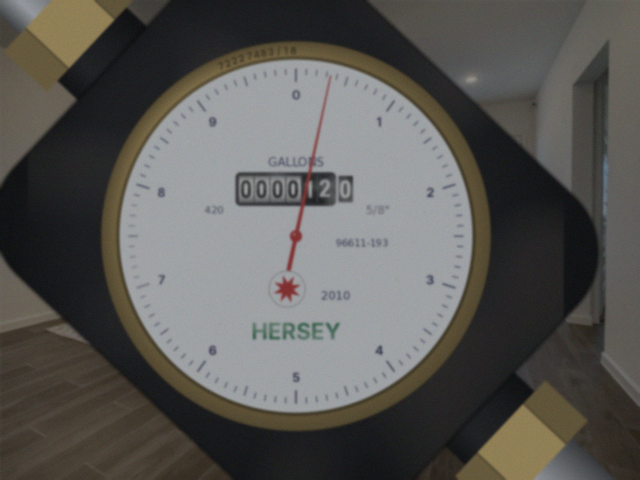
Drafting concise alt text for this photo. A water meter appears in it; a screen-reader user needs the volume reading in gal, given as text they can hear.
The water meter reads 120.3 gal
